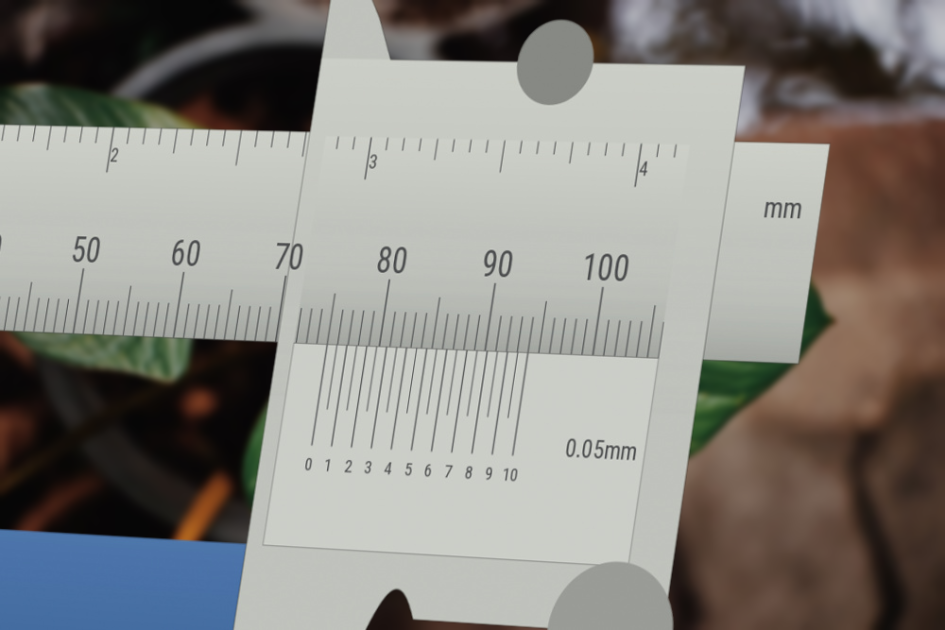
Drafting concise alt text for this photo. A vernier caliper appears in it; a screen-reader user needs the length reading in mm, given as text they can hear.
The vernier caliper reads 75.0 mm
